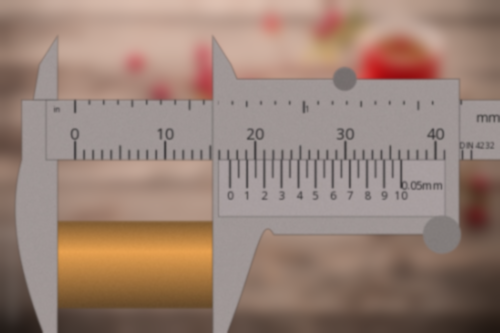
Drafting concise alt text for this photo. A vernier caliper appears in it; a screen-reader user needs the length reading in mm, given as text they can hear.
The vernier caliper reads 17.2 mm
